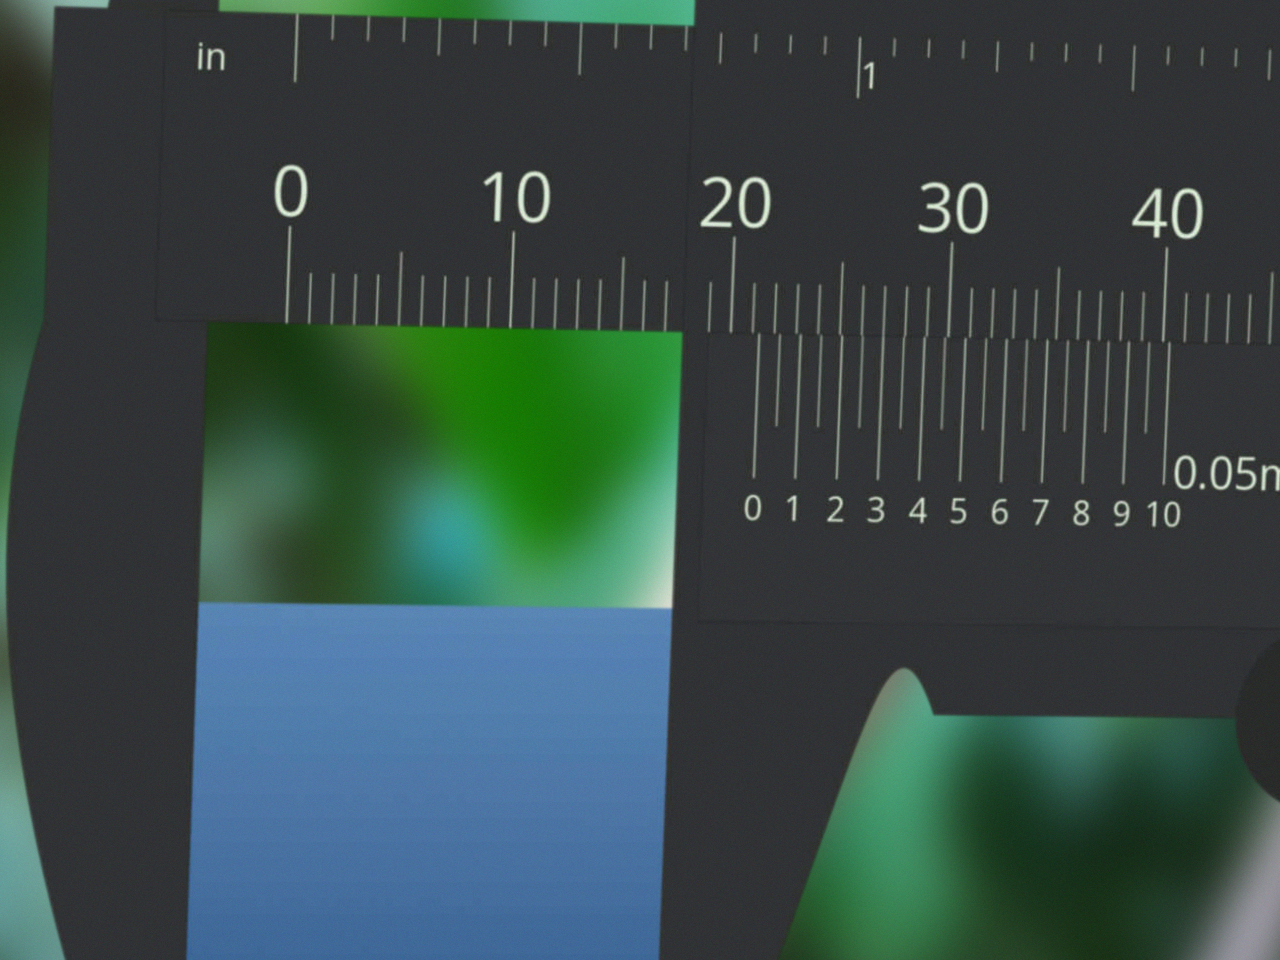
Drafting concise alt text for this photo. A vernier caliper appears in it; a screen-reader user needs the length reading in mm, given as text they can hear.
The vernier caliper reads 21.3 mm
